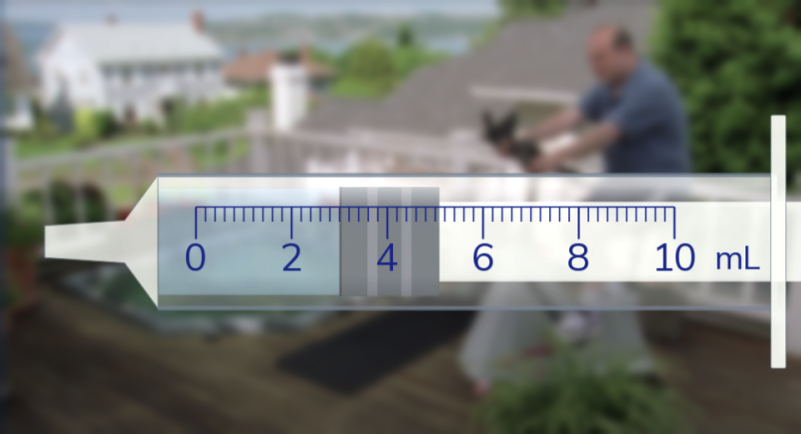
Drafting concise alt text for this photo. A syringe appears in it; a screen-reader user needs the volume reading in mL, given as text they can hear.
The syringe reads 3 mL
